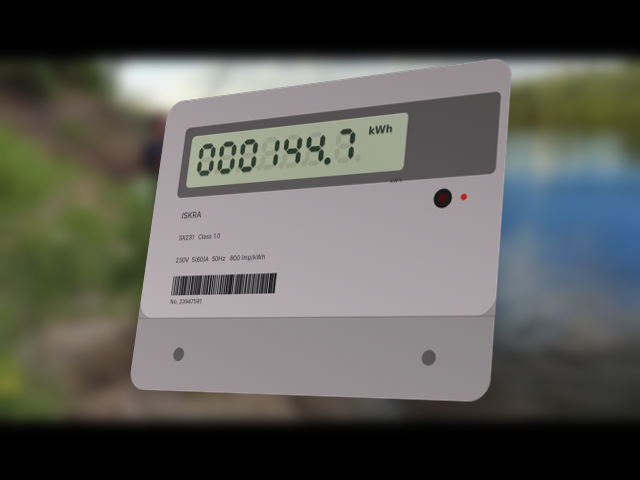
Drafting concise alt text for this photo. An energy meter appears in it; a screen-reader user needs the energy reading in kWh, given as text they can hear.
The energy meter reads 144.7 kWh
